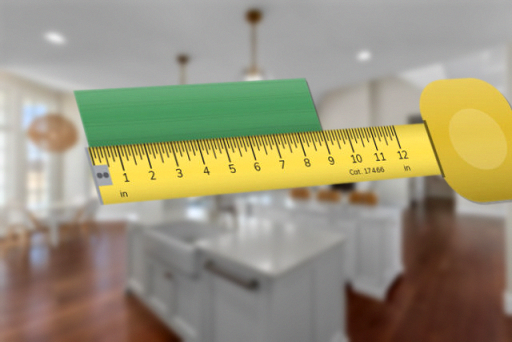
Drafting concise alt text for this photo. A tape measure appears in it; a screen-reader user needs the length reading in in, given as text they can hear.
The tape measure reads 9 in
